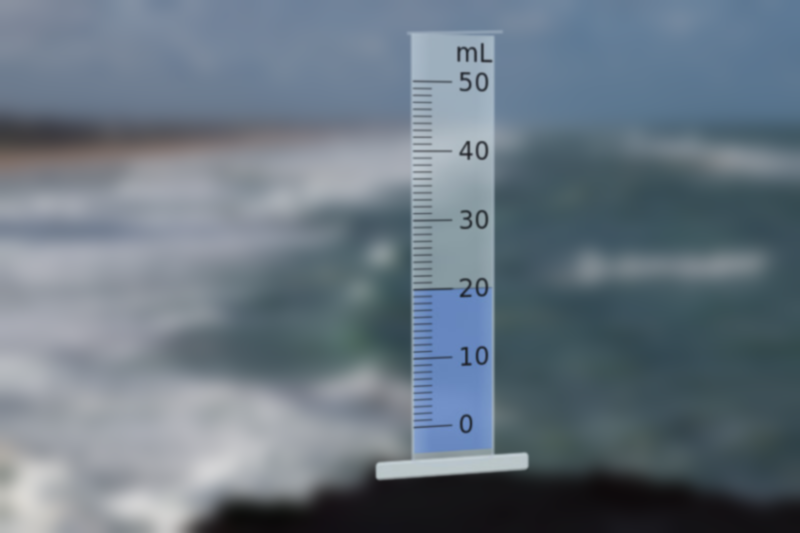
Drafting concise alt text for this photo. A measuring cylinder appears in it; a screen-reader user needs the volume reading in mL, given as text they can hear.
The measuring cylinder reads 20 mL
